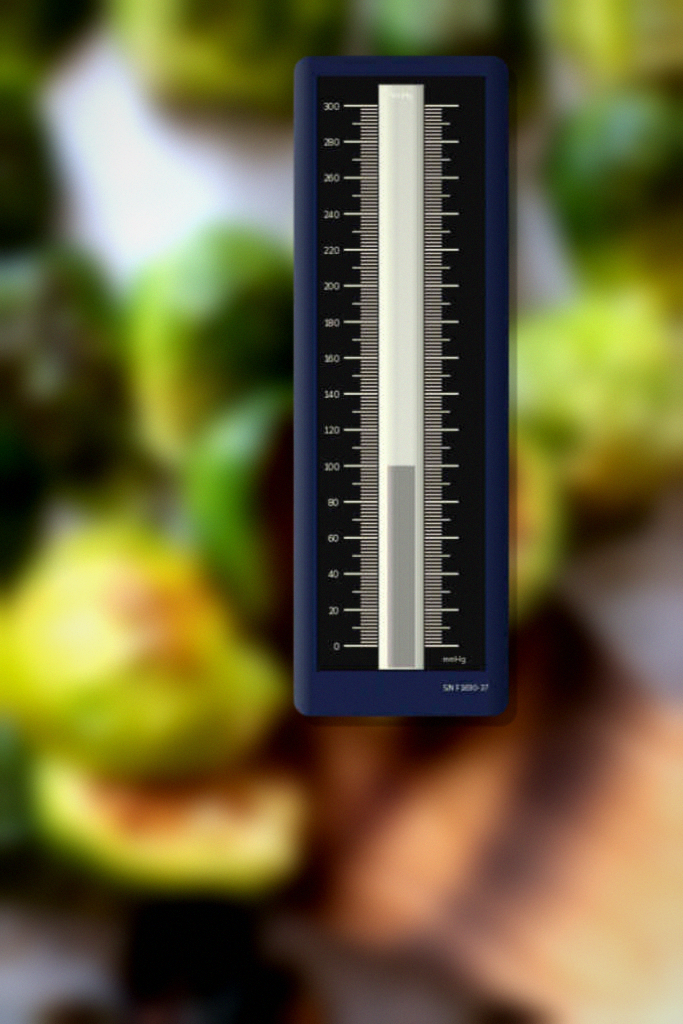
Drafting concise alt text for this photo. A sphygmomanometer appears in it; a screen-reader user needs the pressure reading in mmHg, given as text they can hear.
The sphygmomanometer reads 100 mmHg
